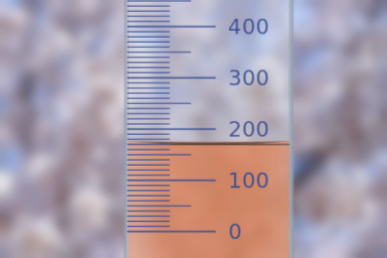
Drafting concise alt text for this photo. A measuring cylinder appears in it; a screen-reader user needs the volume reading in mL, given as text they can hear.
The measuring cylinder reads 170 mL
